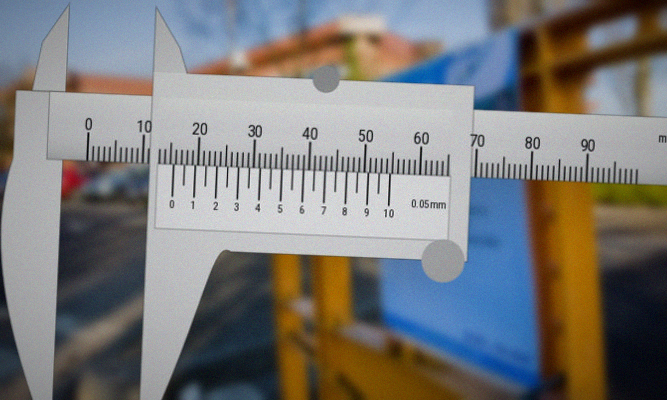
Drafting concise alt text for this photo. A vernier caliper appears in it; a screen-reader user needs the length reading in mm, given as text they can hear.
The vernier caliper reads 15.6 mm
